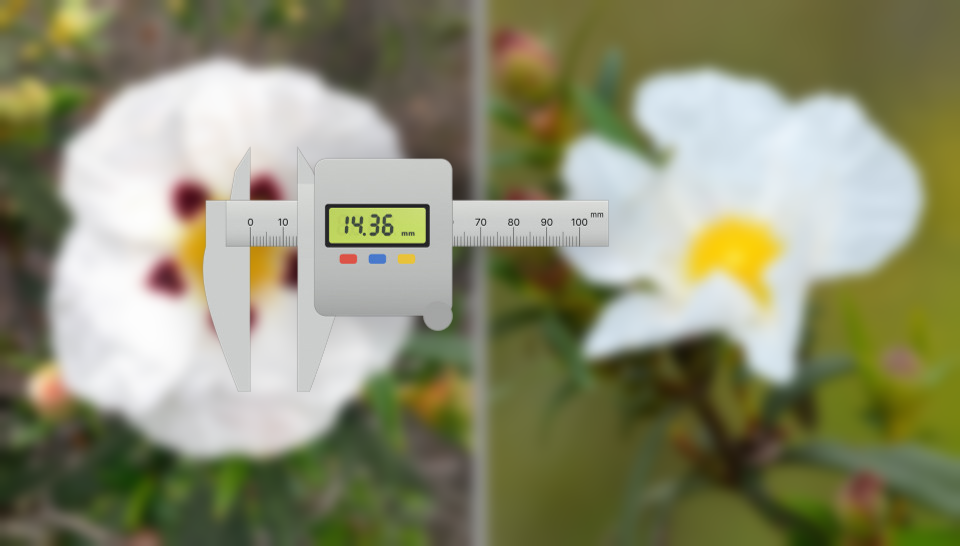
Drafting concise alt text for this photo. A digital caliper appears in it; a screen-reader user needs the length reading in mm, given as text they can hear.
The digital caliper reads 14.36 mm
